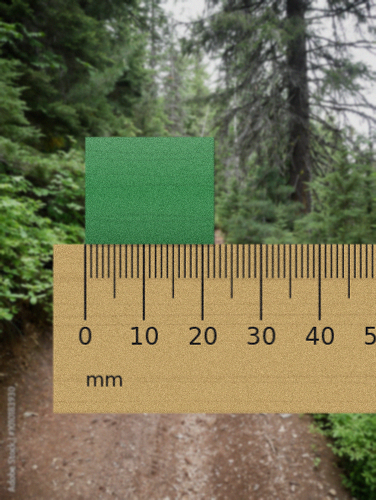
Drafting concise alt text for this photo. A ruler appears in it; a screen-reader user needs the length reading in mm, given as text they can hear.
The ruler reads 22 mm
